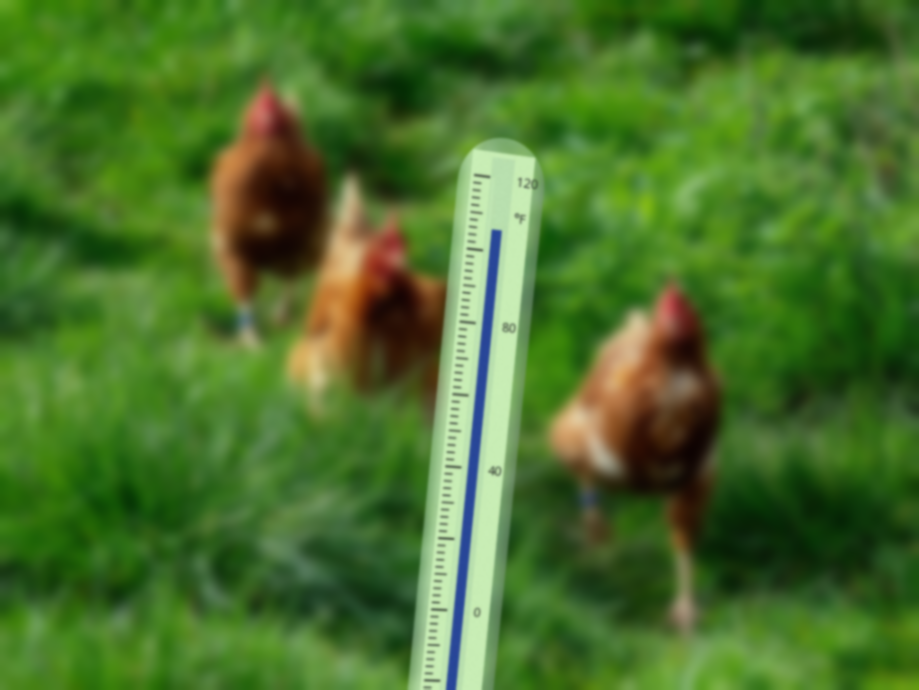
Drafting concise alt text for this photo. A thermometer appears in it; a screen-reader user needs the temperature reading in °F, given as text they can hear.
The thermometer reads 106 °F
